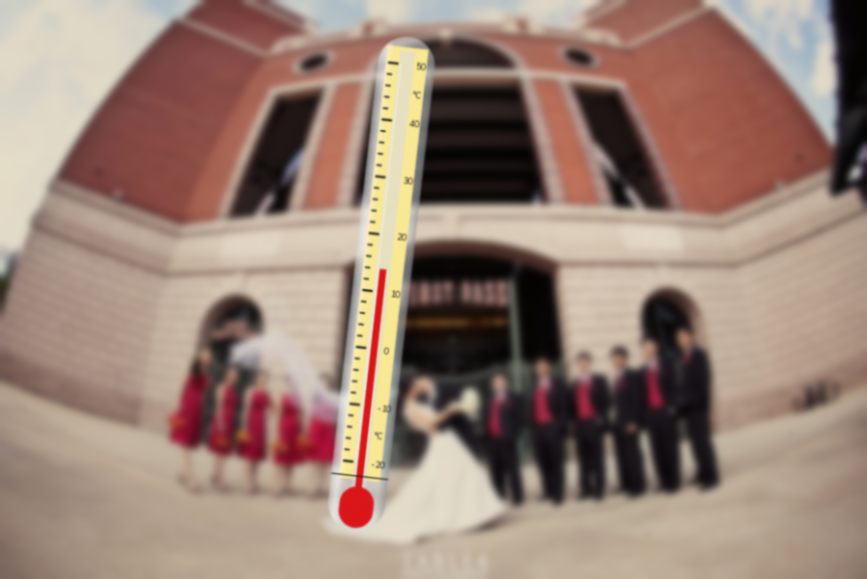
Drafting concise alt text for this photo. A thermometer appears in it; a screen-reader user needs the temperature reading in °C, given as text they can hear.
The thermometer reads 14 °C
